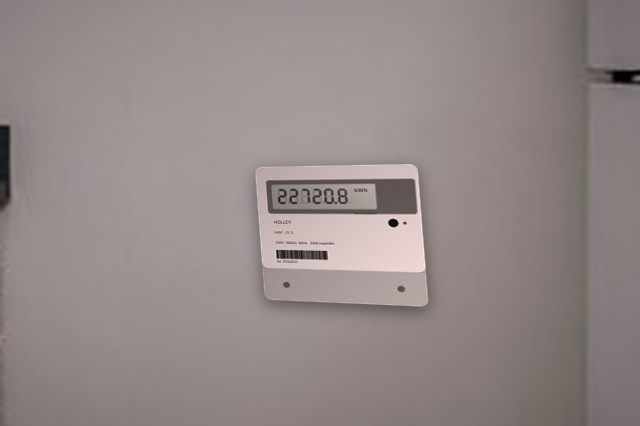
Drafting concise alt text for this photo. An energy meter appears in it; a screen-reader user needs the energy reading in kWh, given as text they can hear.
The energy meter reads 22720.8 kWh
